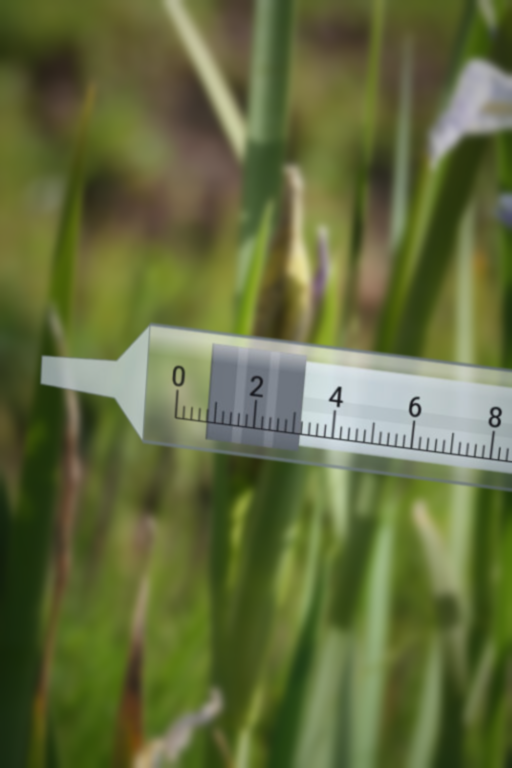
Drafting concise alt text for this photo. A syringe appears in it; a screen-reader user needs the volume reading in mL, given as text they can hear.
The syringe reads 0.8 mL
